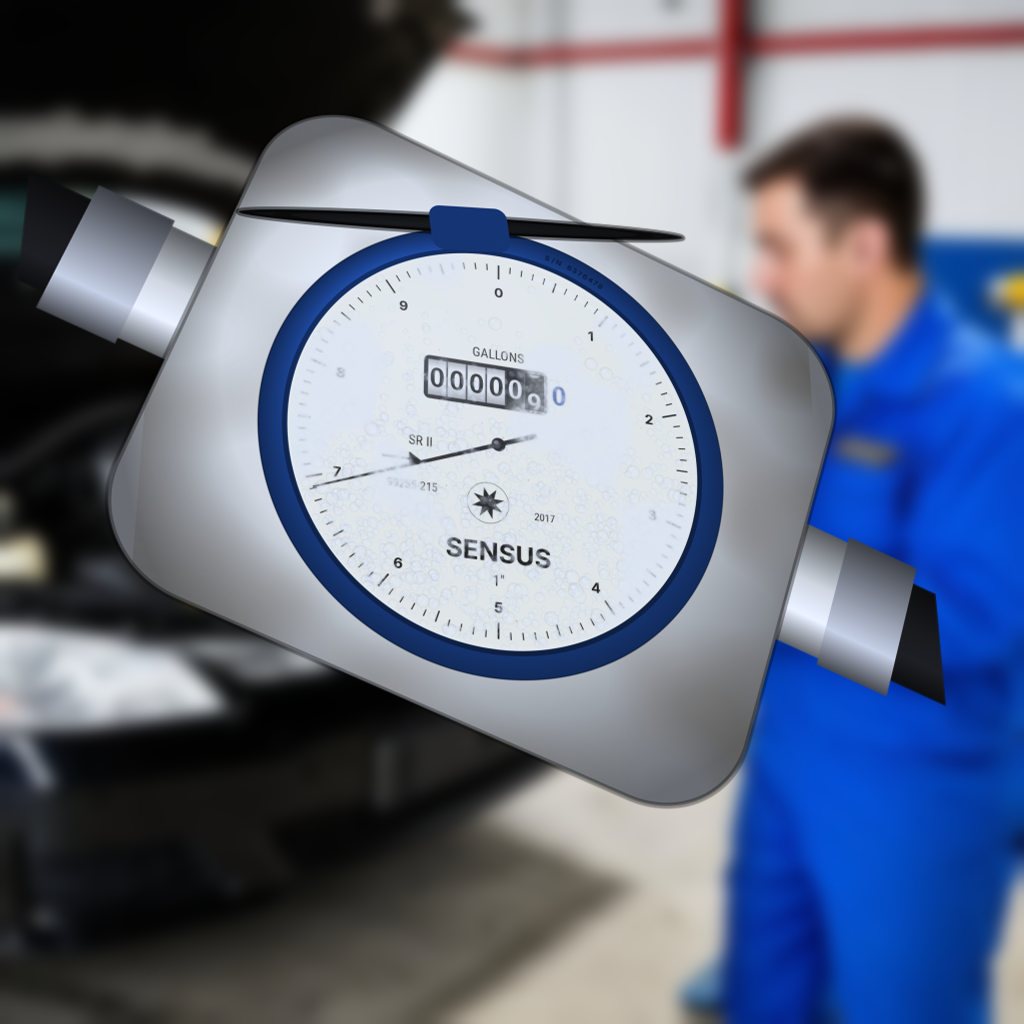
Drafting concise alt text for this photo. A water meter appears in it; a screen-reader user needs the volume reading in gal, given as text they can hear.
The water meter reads 86.9 gal
